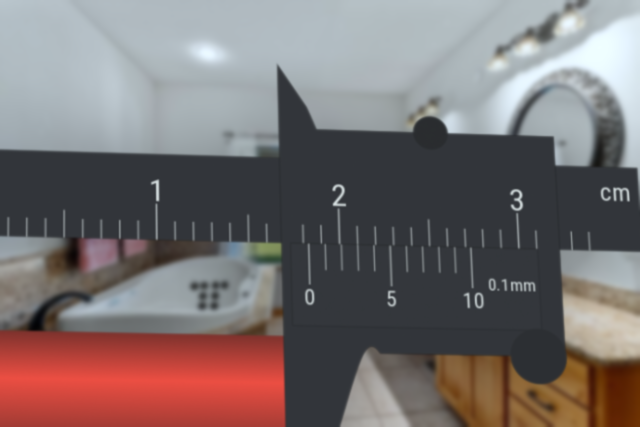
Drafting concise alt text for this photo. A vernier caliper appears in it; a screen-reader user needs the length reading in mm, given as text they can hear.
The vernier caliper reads 18.3 mm
